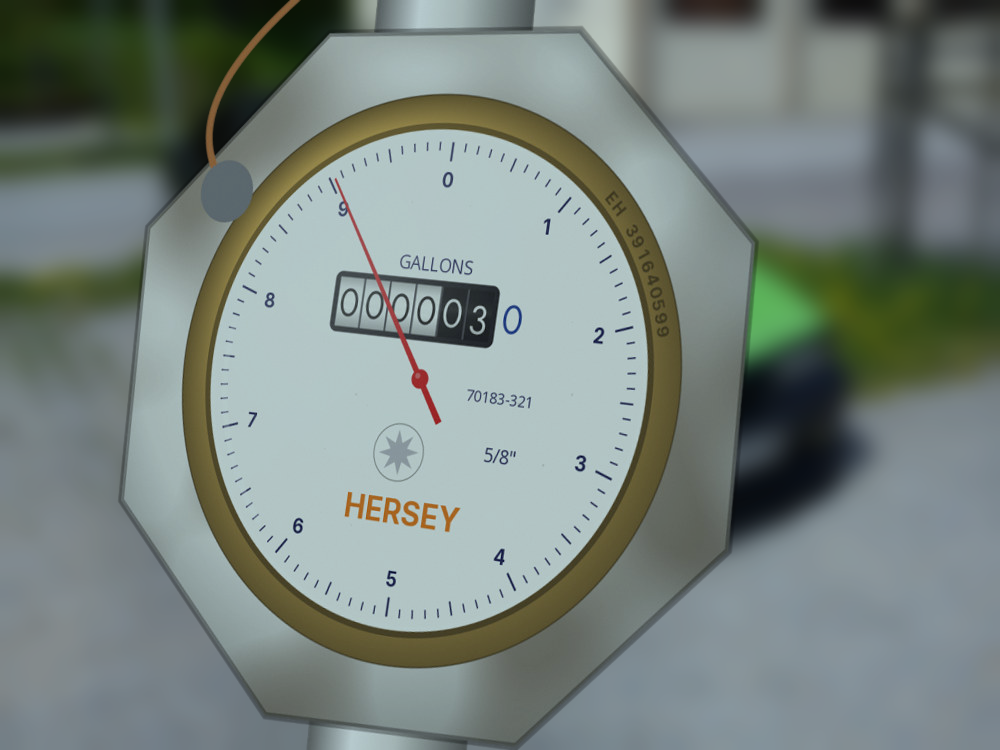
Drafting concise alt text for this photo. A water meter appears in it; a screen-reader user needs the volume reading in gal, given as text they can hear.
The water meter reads 29.0 gal
